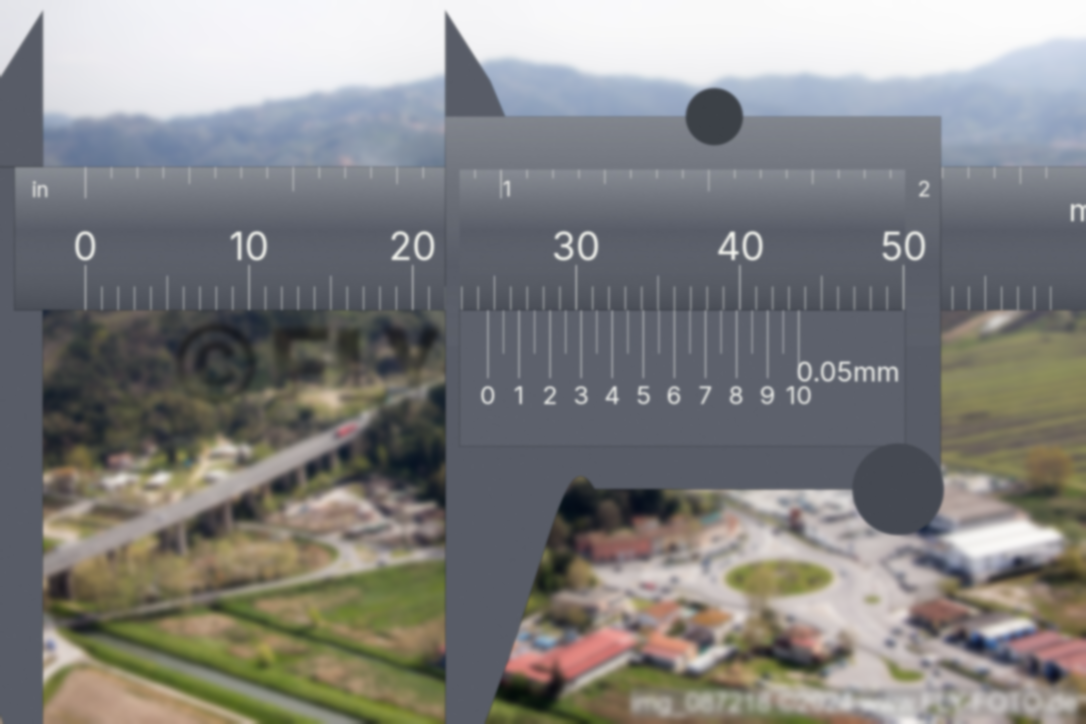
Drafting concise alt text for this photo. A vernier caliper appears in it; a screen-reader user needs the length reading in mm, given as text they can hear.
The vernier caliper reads 24.6 mm
